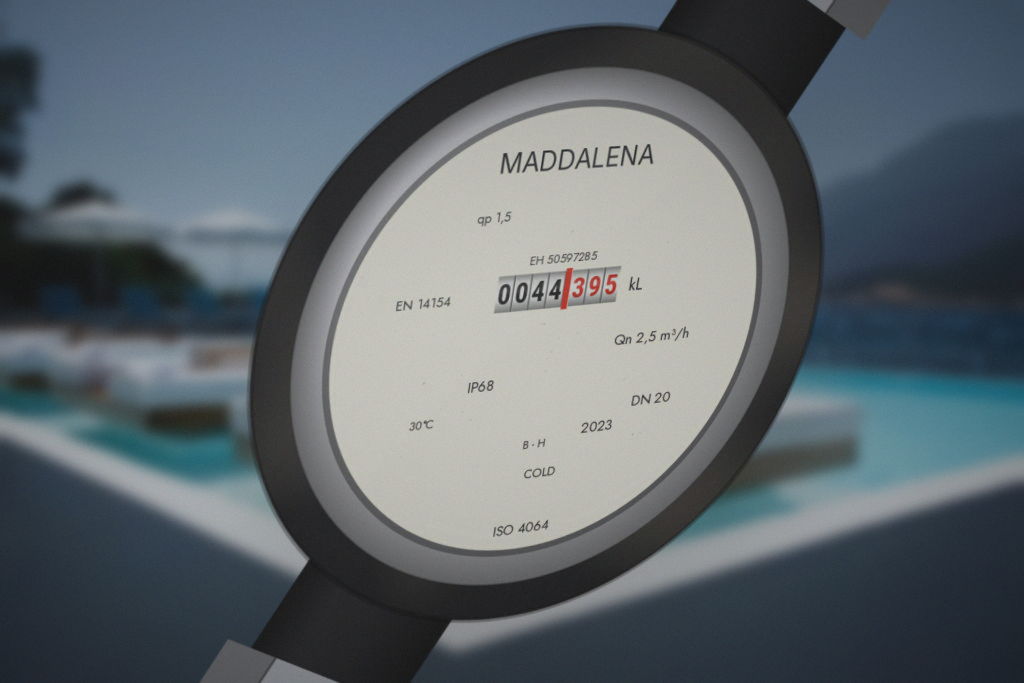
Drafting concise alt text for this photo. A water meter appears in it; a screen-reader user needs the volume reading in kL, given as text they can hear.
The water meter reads 44.395 kL
